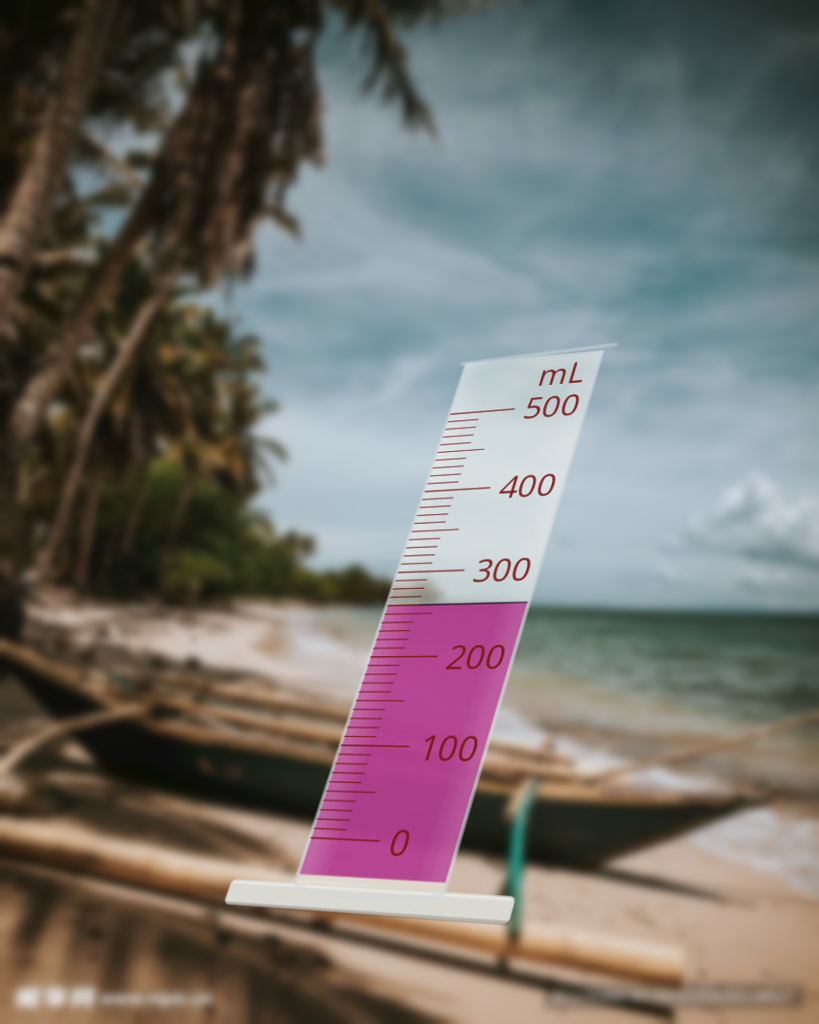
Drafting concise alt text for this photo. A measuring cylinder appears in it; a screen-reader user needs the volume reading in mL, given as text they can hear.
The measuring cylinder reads 260 mL
